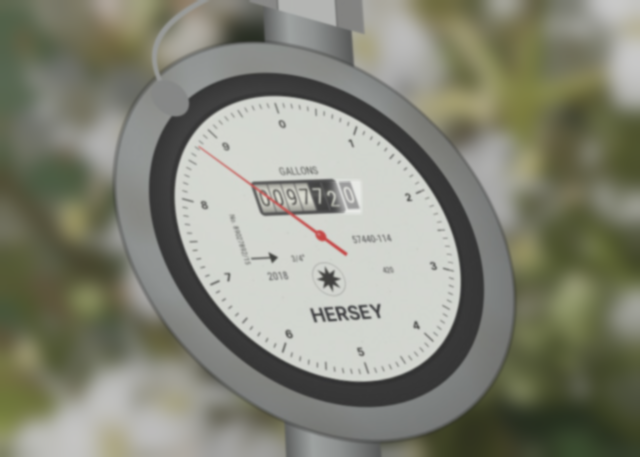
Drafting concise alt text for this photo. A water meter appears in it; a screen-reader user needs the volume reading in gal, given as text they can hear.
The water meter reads 97718.7 gal
